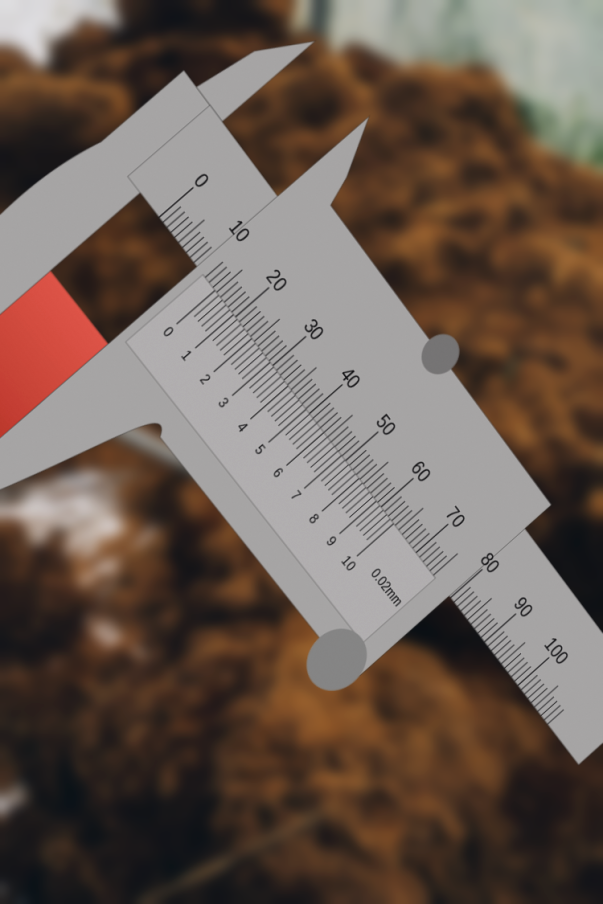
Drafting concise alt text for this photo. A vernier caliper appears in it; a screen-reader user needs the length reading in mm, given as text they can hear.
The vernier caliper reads 14.6 mm
